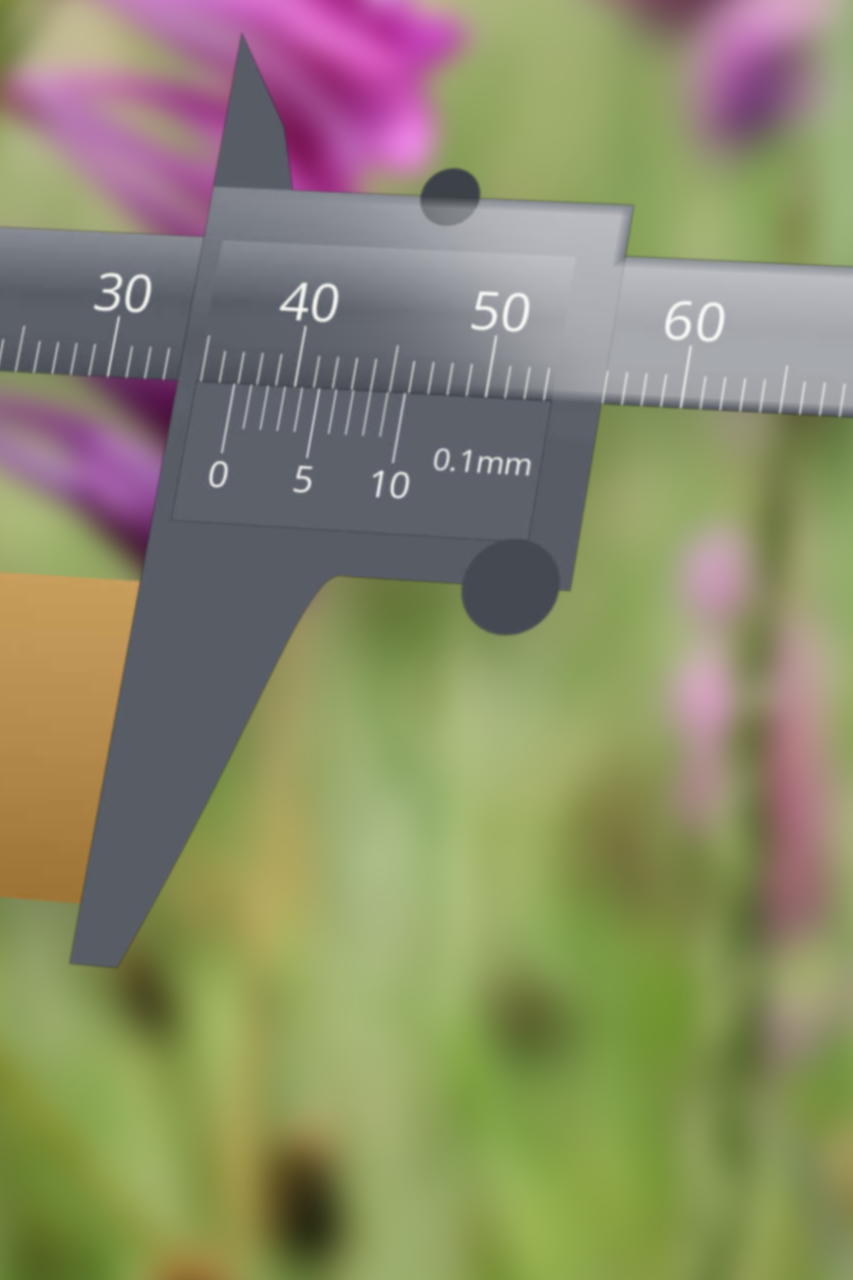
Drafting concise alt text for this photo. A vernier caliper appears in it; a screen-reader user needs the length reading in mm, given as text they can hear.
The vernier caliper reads 36.8 mm
